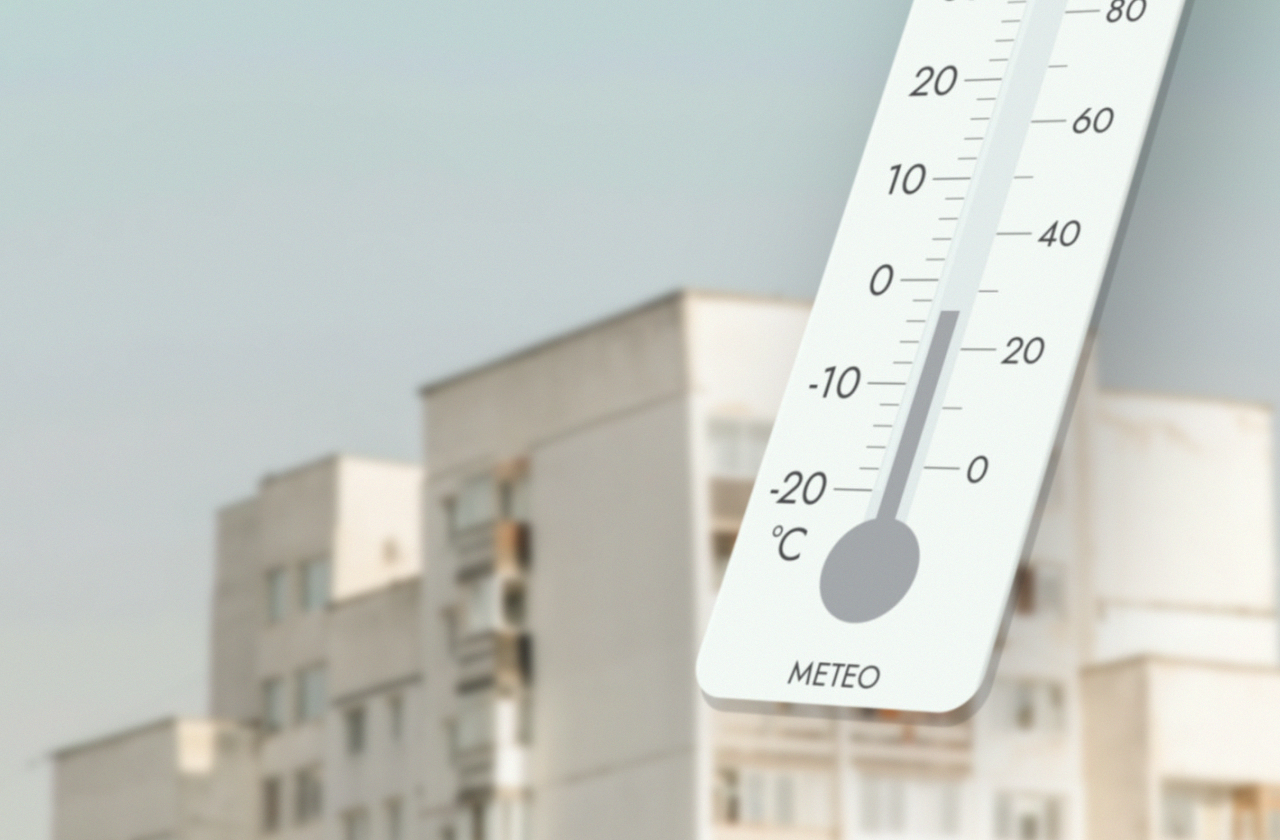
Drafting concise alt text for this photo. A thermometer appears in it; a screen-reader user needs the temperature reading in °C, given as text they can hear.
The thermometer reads -3 °C
